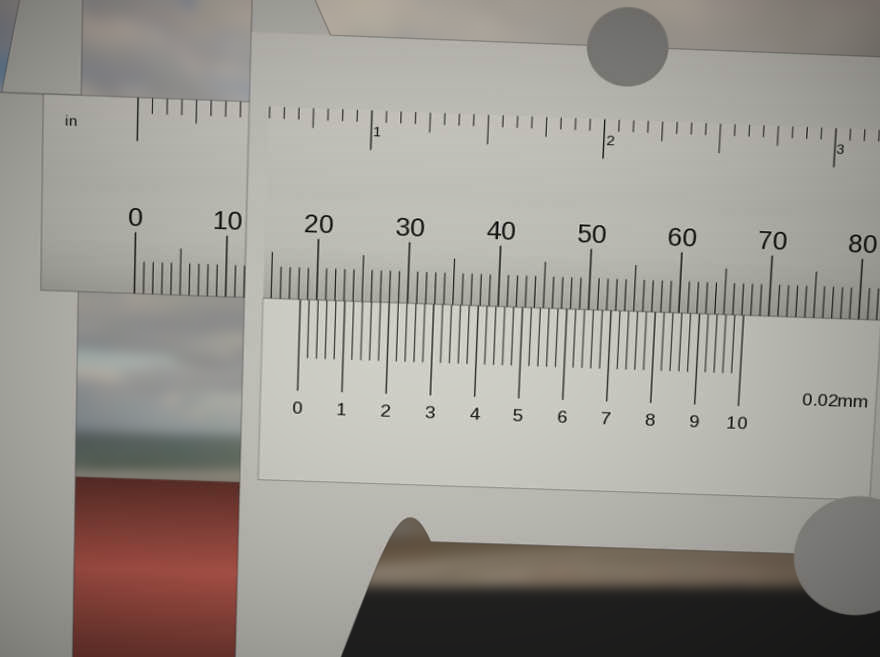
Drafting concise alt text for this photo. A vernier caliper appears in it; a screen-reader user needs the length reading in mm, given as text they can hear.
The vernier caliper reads 18.2 mm
